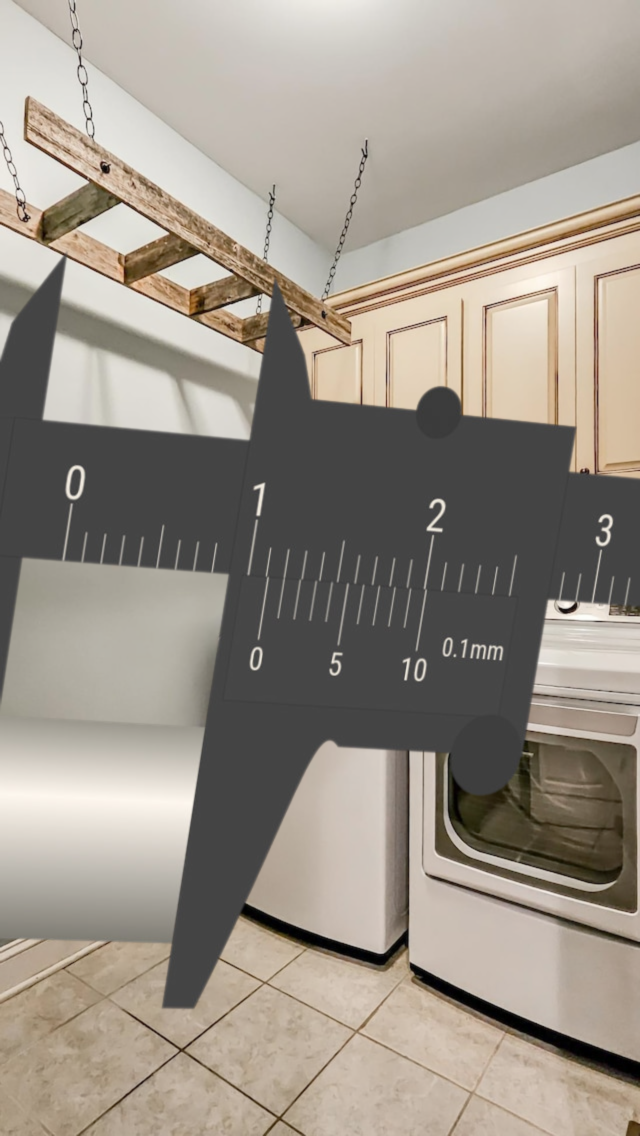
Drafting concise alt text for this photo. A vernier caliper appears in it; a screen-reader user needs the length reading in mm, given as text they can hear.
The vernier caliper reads 11.1 mm
